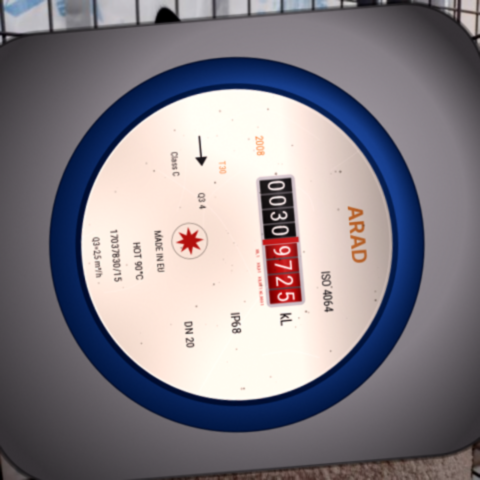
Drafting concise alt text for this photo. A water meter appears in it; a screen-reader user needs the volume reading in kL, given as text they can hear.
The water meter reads 30.9725 kL
